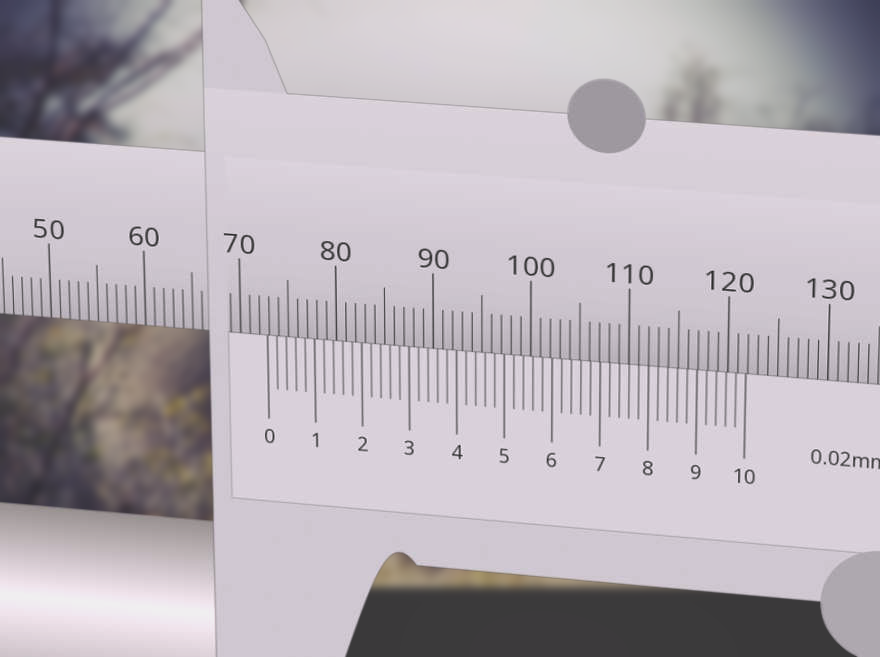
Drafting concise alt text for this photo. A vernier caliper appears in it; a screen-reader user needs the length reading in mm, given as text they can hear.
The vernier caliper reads 72.8 mm
